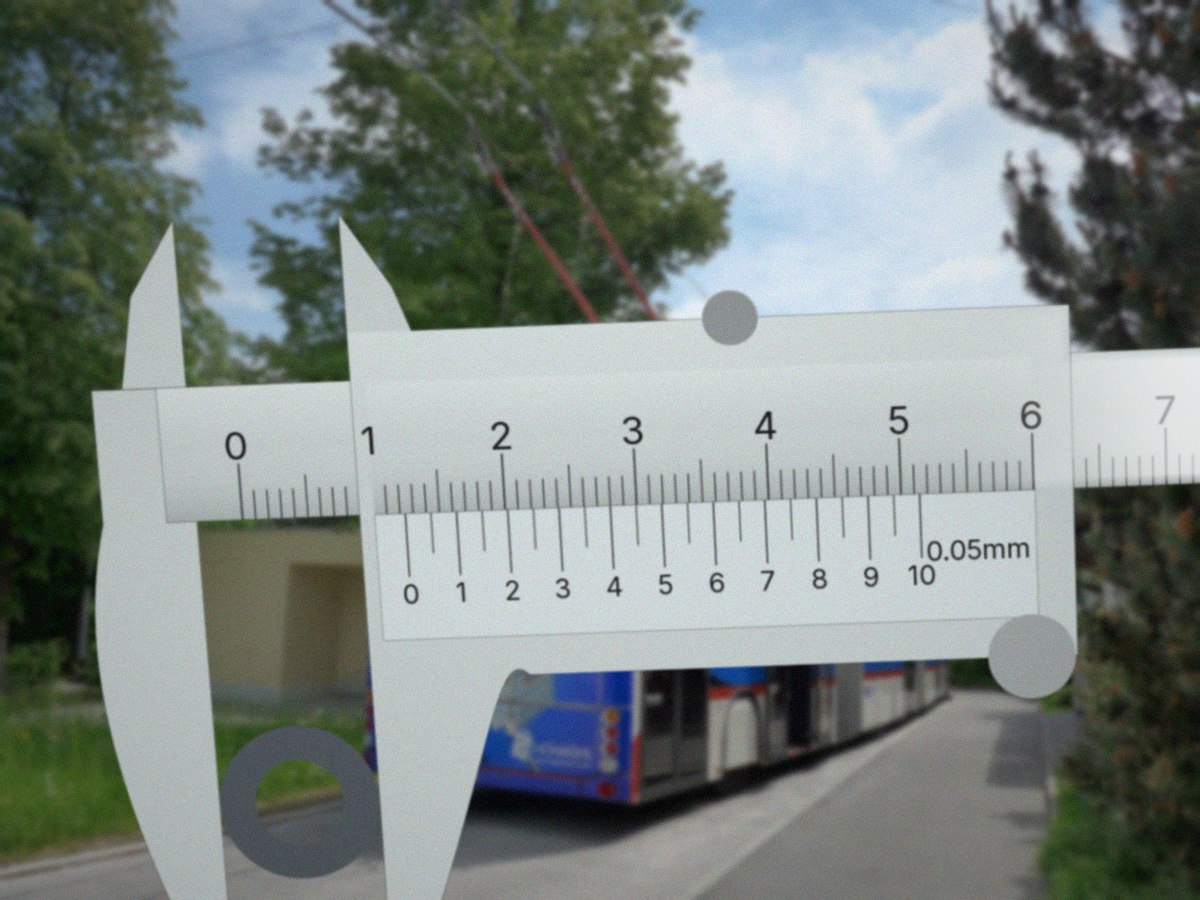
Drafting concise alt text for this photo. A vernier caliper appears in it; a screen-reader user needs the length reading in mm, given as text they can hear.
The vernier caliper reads 12.4 mm
